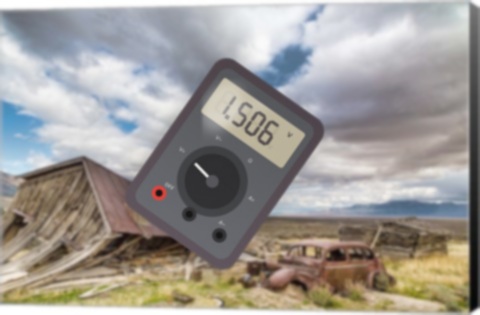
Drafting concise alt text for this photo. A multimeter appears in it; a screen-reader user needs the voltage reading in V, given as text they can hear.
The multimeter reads 1.506 V
